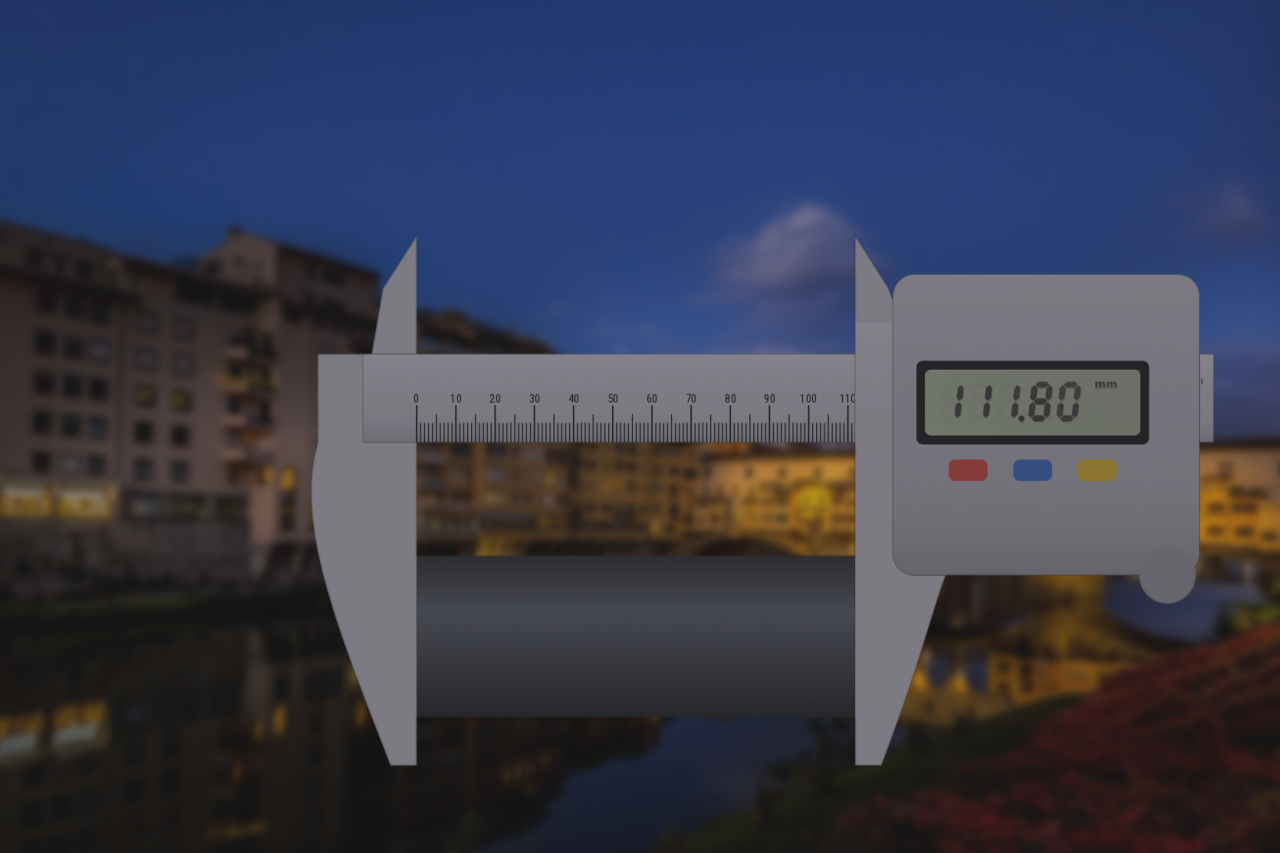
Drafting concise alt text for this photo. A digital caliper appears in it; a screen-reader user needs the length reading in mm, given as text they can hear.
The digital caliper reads 111.80 mm
